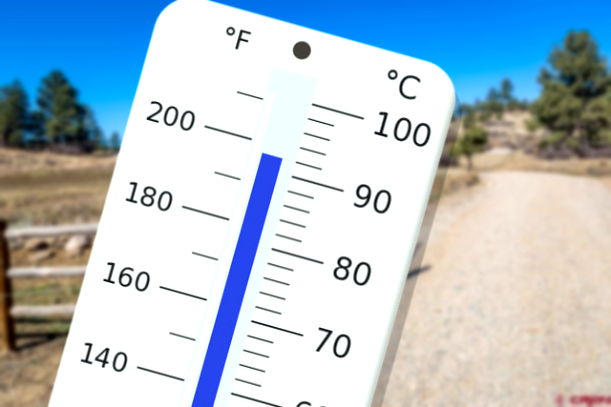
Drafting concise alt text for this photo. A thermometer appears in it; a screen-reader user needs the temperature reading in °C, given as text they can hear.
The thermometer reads 92 °C
